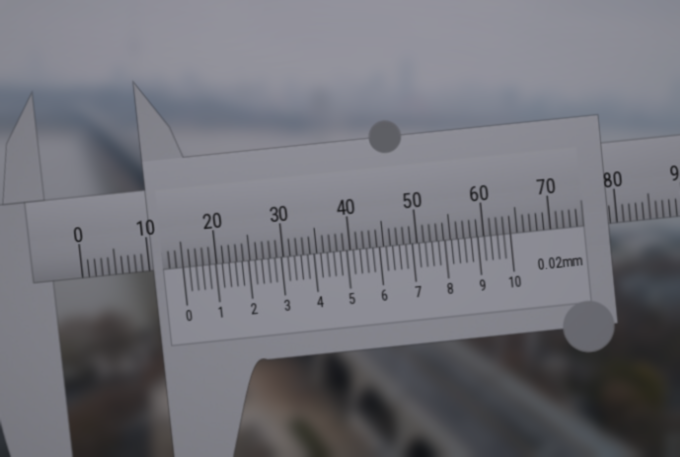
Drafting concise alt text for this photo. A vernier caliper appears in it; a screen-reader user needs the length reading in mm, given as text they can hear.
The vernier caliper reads 15.0 mm
